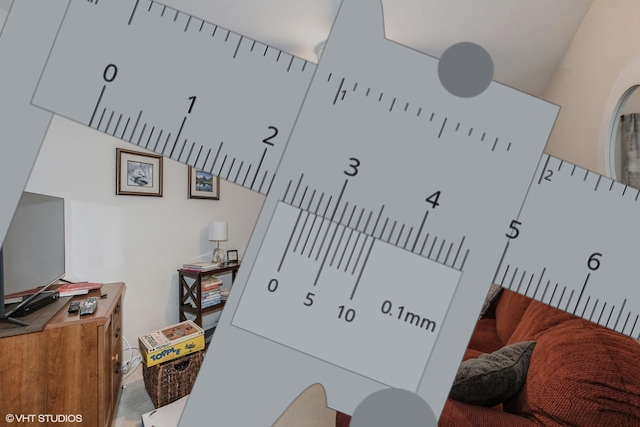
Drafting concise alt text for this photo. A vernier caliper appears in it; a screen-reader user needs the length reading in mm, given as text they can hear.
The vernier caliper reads 26.4 mm
